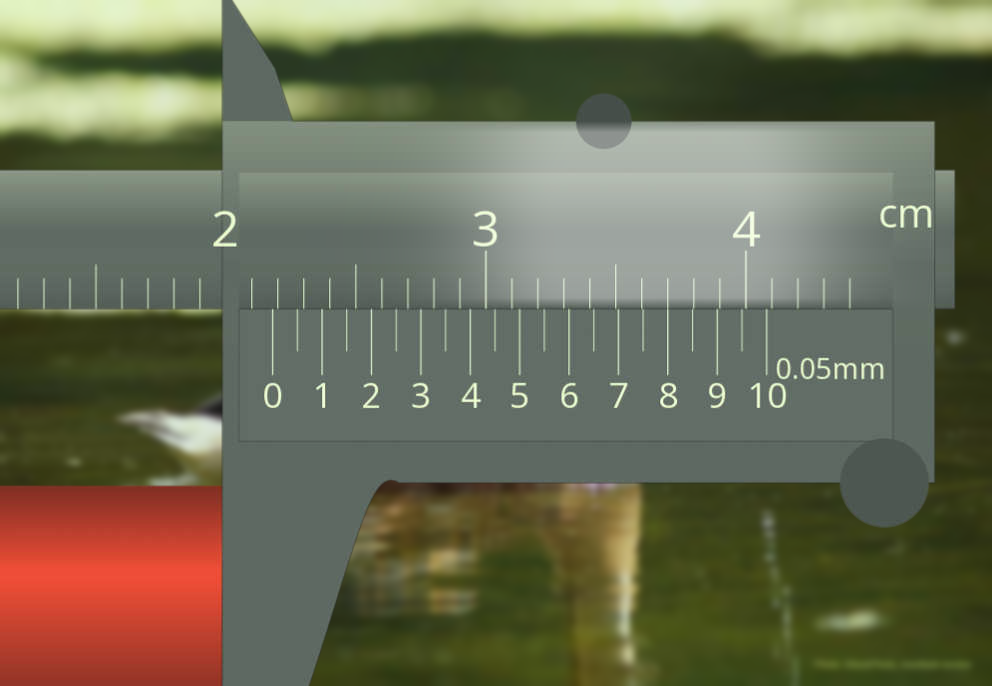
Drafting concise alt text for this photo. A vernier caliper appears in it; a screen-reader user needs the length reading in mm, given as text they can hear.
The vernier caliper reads 21.80 mm
